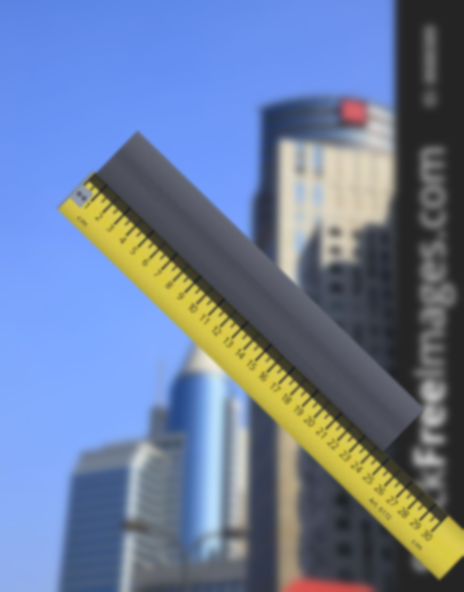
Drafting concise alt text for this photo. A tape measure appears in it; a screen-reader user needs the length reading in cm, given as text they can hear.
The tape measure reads 24.5 cm
